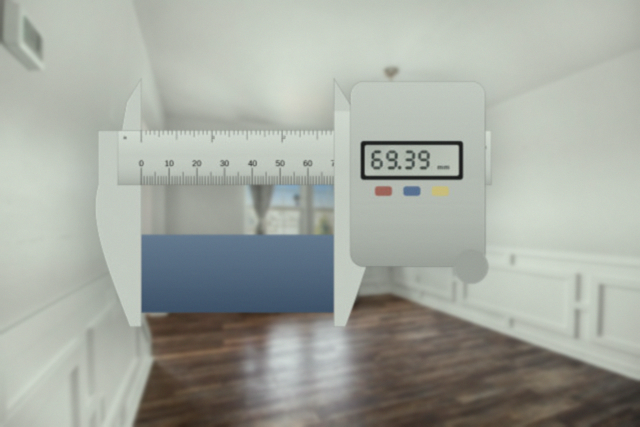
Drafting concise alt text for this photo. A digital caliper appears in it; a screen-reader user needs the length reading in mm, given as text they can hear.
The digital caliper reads 69.39 mm
